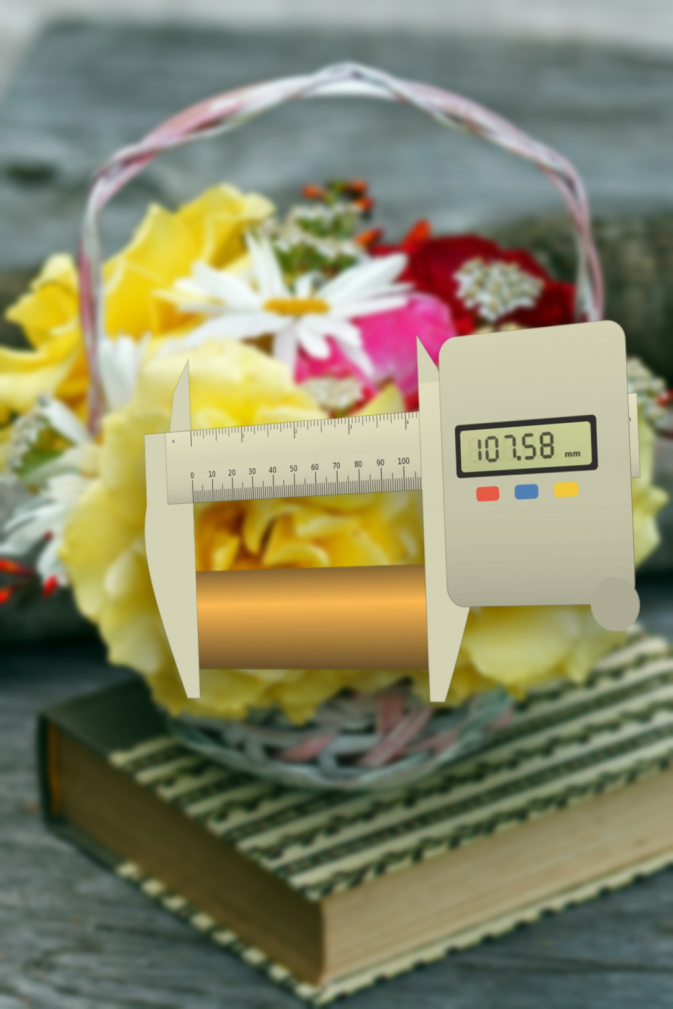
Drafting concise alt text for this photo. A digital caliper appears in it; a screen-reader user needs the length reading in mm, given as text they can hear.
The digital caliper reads 107.58 mm
